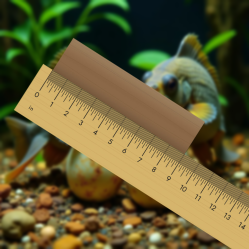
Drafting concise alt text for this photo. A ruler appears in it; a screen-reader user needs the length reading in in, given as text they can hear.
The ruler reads 9 in
